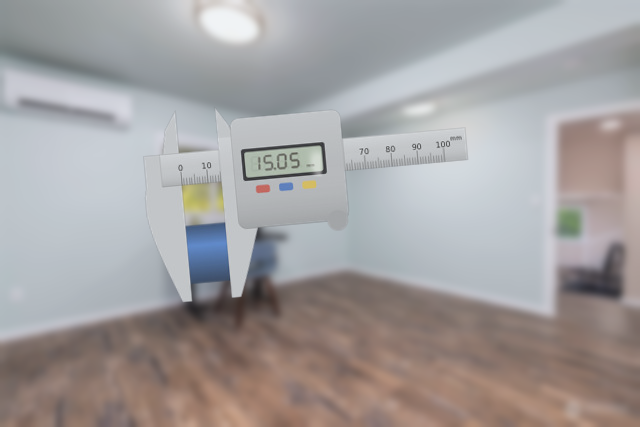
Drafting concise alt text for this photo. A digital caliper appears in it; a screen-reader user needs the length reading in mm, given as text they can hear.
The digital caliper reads 15.05 mm
